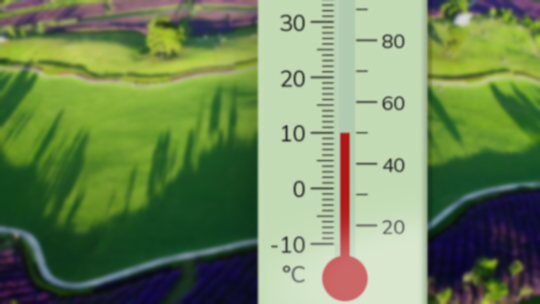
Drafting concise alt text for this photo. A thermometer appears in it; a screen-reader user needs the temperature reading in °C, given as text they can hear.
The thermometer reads 10 °C
